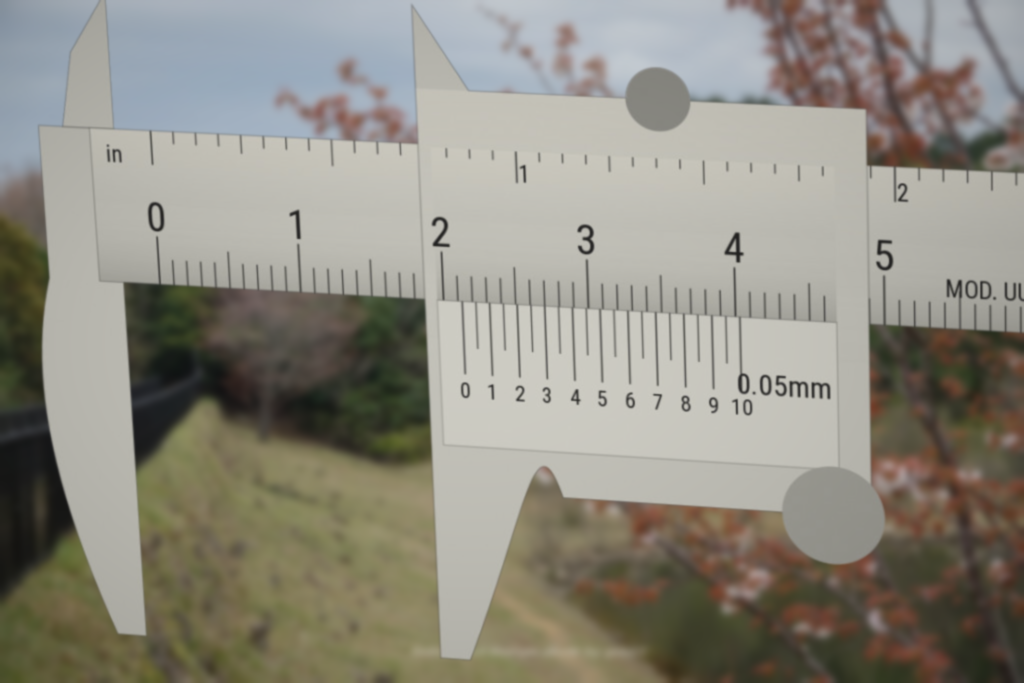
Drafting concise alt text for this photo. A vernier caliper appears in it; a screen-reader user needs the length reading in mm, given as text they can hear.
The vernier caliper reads 21.3 mm
